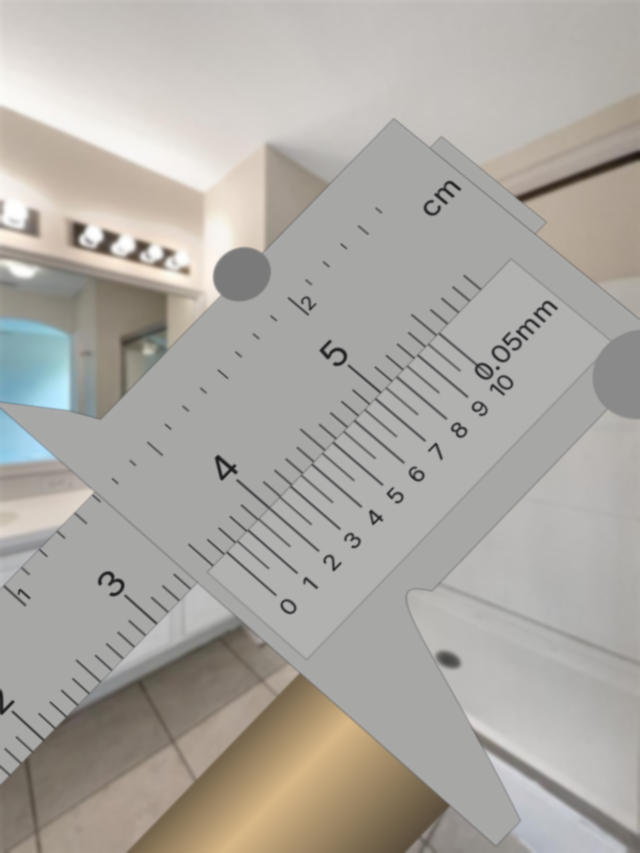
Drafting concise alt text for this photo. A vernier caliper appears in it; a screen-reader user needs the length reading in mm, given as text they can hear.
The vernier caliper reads 36.2 mm
